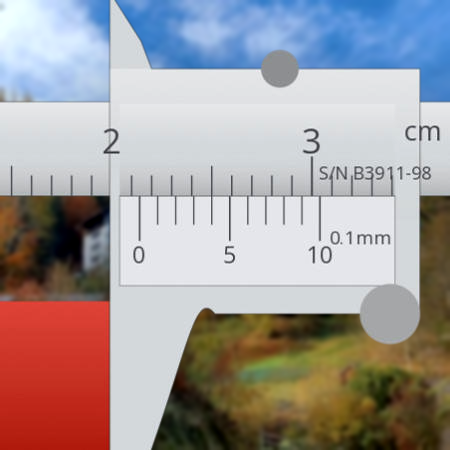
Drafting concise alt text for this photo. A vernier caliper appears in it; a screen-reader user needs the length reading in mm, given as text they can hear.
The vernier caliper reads 21.4 mm
